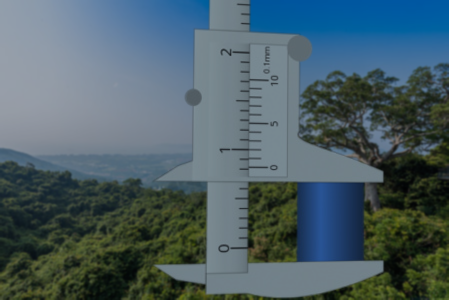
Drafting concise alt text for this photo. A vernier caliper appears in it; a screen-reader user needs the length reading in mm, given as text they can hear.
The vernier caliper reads 8.2 mm
